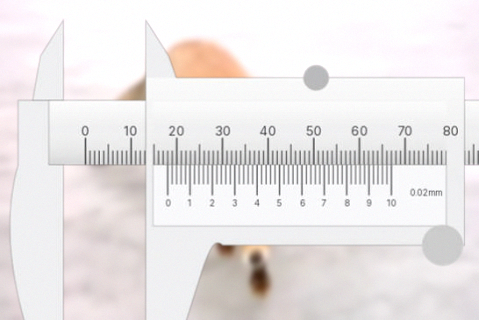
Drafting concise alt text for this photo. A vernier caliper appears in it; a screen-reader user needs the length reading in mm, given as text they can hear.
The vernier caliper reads 18.0 mm
